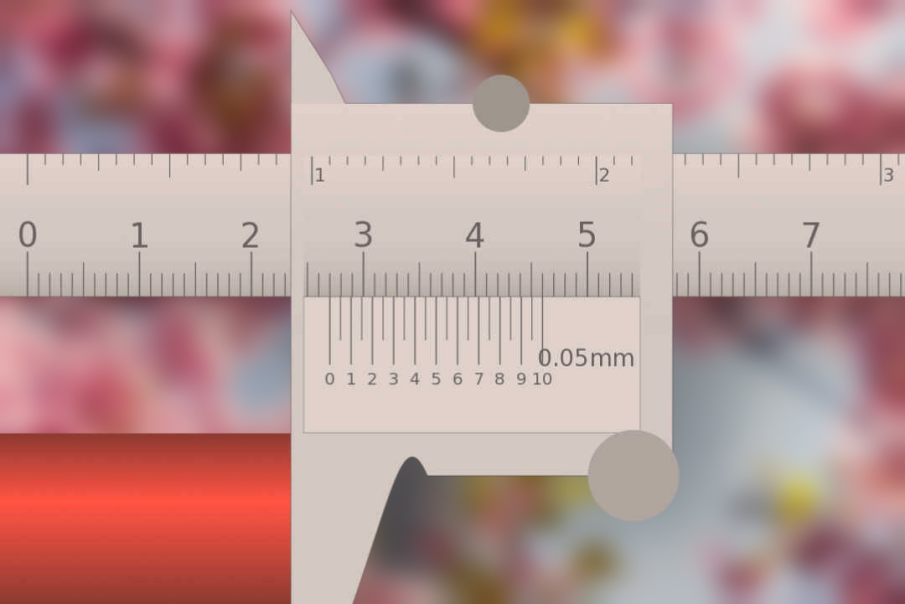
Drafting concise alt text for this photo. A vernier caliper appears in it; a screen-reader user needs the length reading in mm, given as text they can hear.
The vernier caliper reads 27.0 mm
